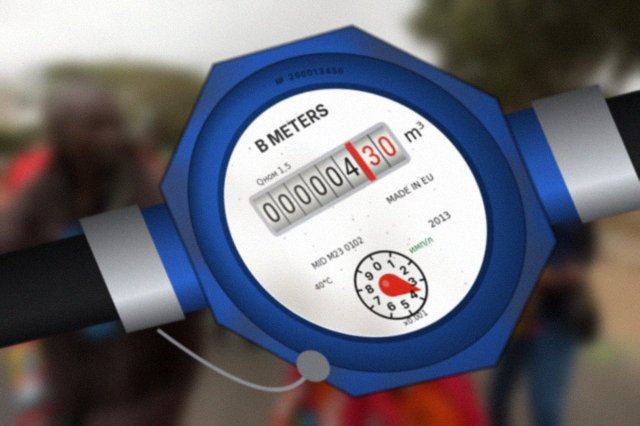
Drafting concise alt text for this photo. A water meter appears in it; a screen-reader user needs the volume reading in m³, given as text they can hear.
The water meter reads 4.303 m³
